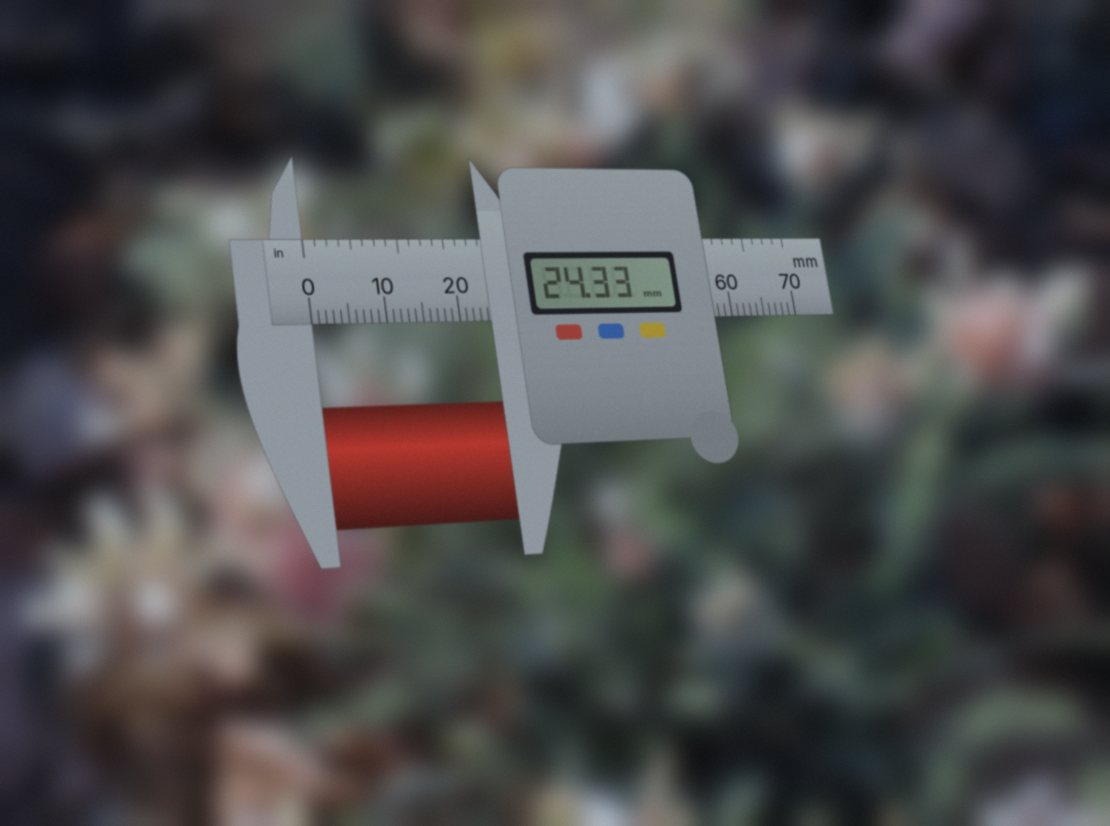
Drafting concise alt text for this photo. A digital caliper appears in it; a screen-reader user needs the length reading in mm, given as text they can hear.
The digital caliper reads 24.33 mm
